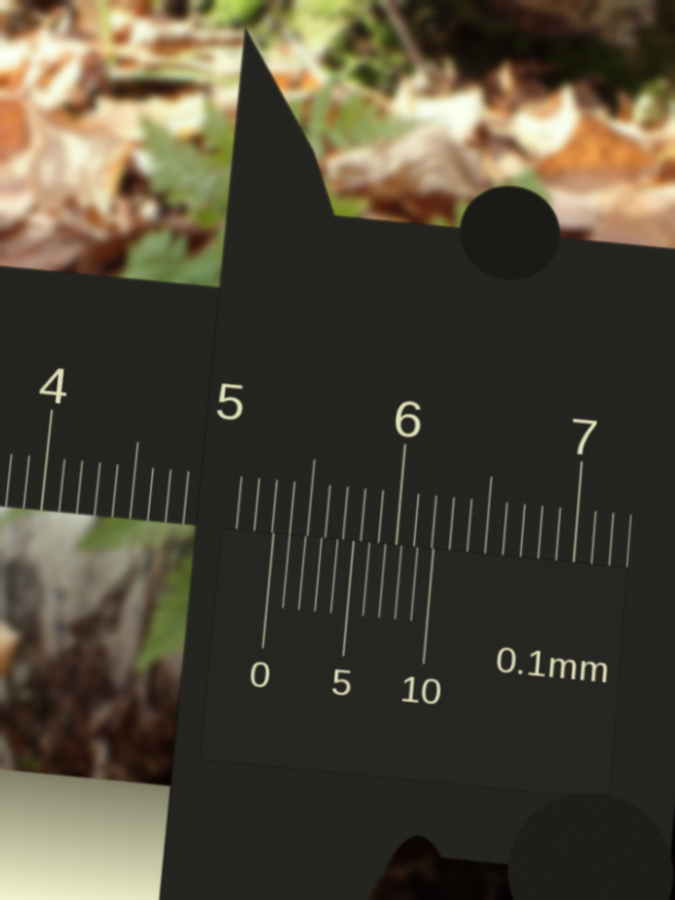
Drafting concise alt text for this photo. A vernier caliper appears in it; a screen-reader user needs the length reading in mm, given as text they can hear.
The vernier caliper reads 53.1 mm
